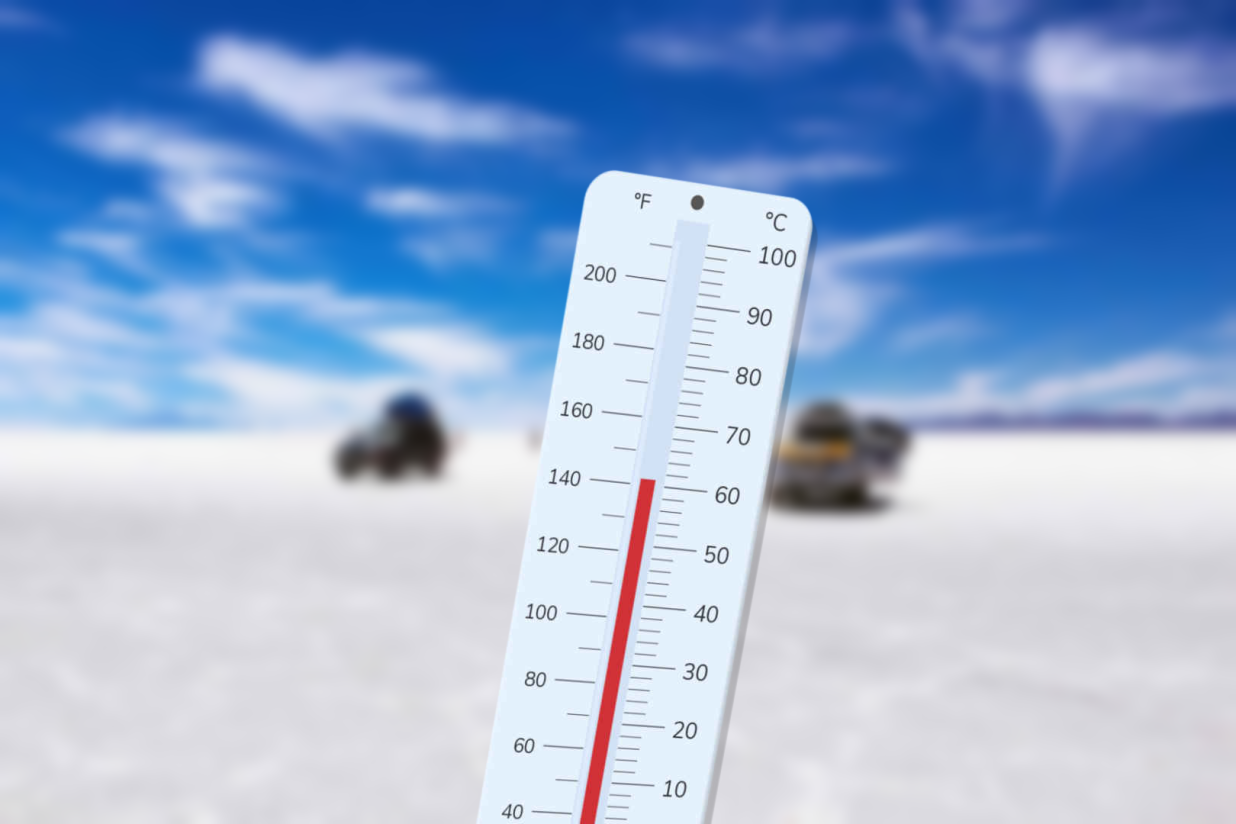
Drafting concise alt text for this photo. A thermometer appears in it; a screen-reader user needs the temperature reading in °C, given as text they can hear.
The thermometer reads 61 °C
